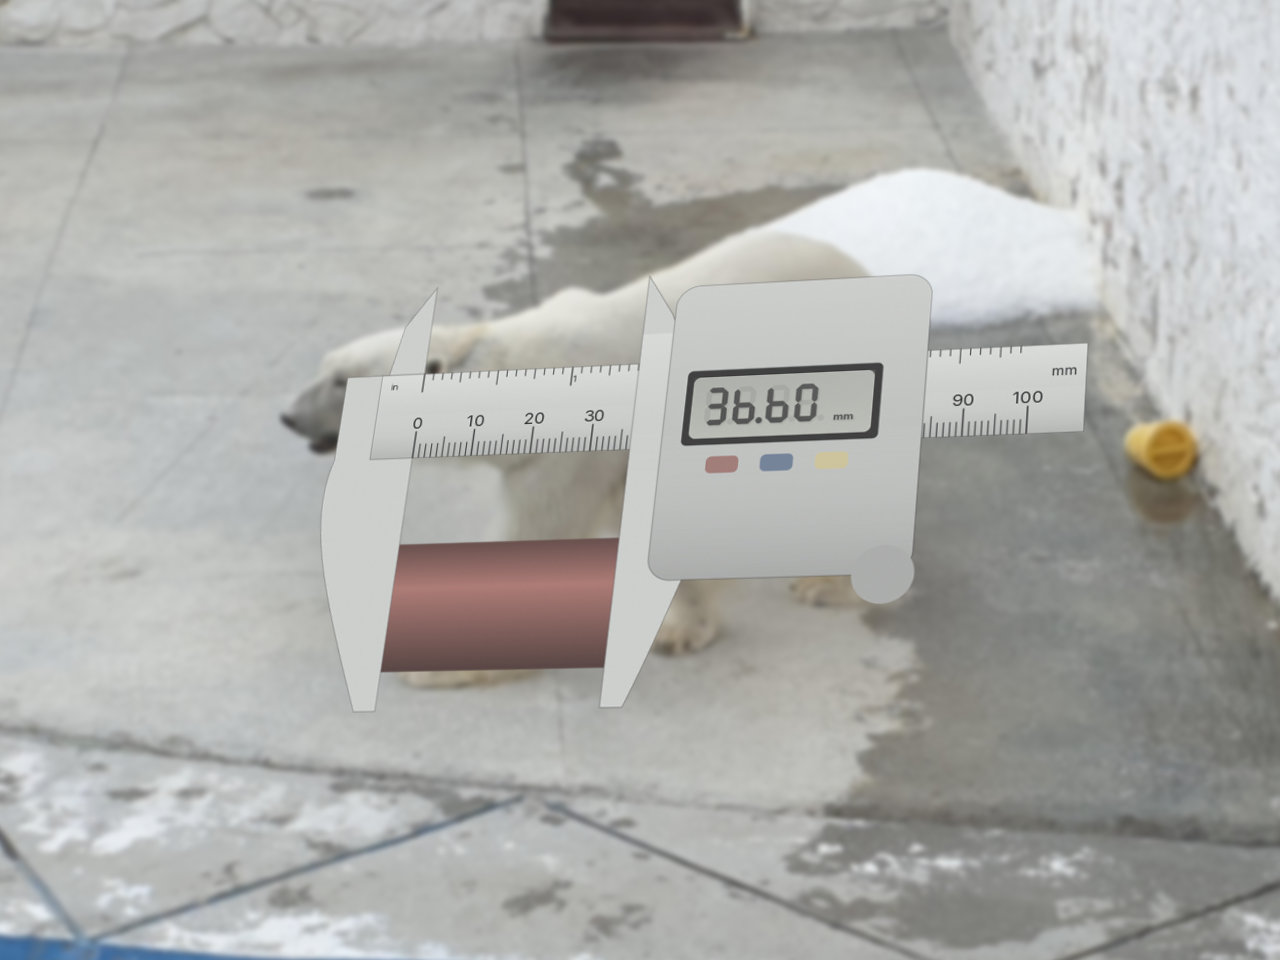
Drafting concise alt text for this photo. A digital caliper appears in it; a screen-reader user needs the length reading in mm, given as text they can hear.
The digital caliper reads 36.60 mm
